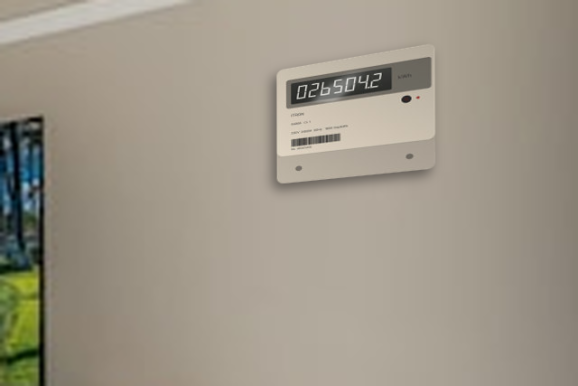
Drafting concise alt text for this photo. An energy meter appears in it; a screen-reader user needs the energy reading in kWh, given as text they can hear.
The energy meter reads 26504.2 kWh
